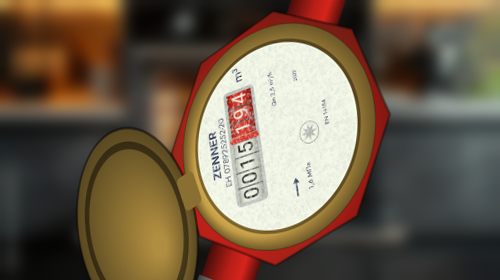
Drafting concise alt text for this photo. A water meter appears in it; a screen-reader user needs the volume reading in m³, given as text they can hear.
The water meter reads 15.194 m³
